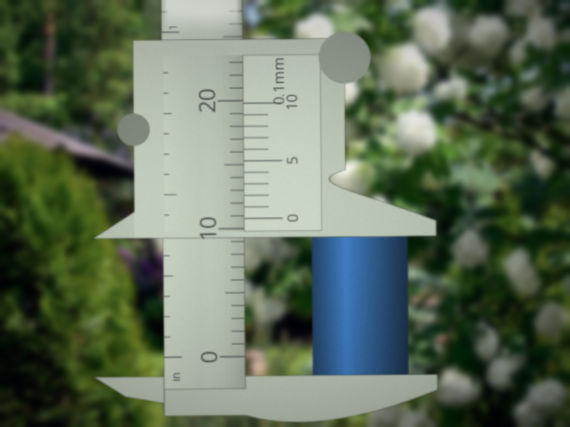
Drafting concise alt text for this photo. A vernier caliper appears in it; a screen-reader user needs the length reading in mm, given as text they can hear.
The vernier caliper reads 10.8 mm
